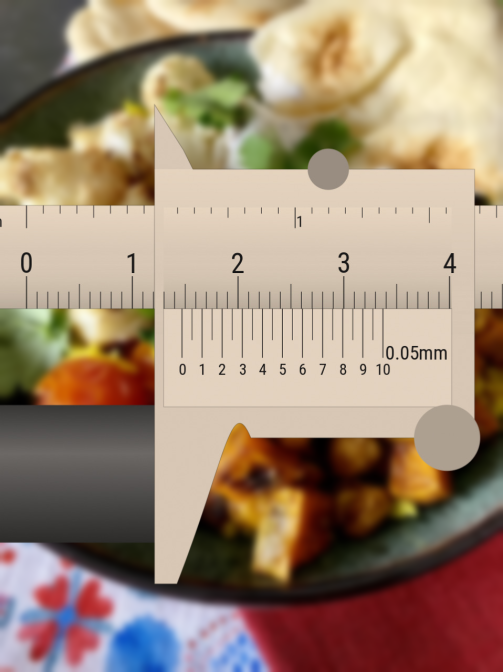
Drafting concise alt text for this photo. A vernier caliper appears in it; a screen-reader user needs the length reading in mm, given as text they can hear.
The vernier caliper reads 14.7 mm
